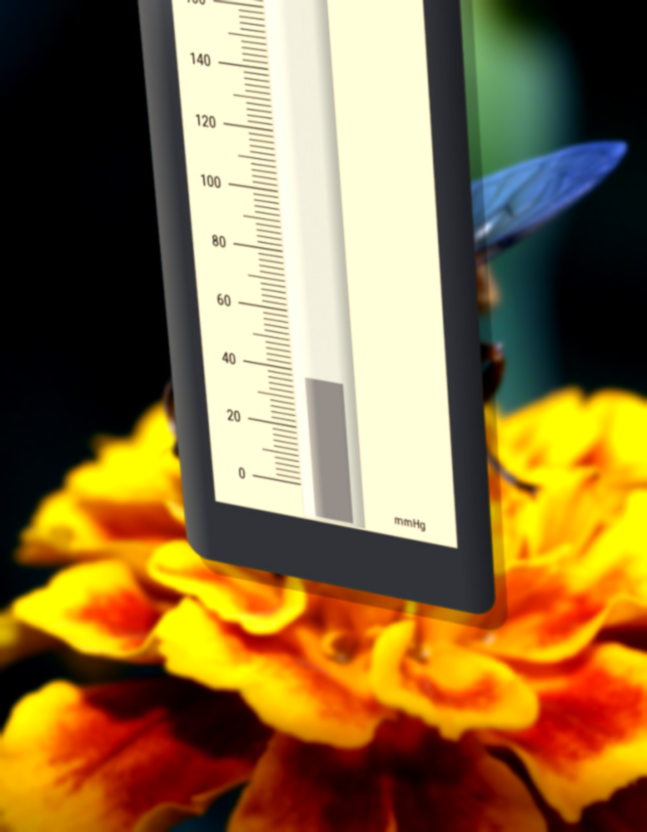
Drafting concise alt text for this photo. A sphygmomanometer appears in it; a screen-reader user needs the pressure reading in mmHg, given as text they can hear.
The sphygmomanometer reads 38 mmHg
